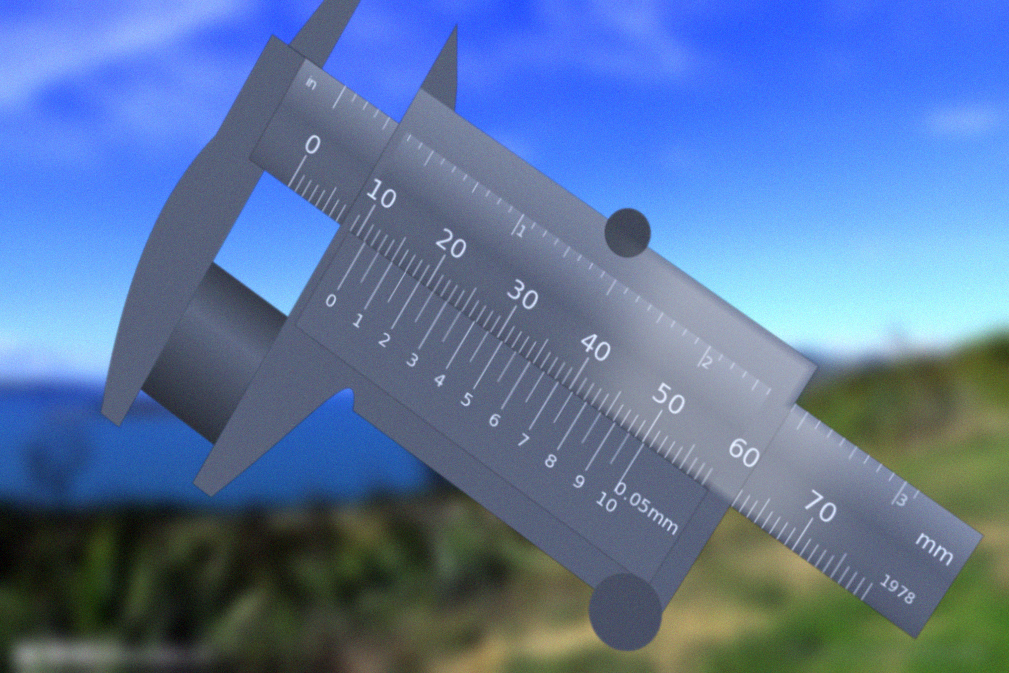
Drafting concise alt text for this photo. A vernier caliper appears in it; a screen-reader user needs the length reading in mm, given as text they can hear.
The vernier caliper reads 11.2 mm
